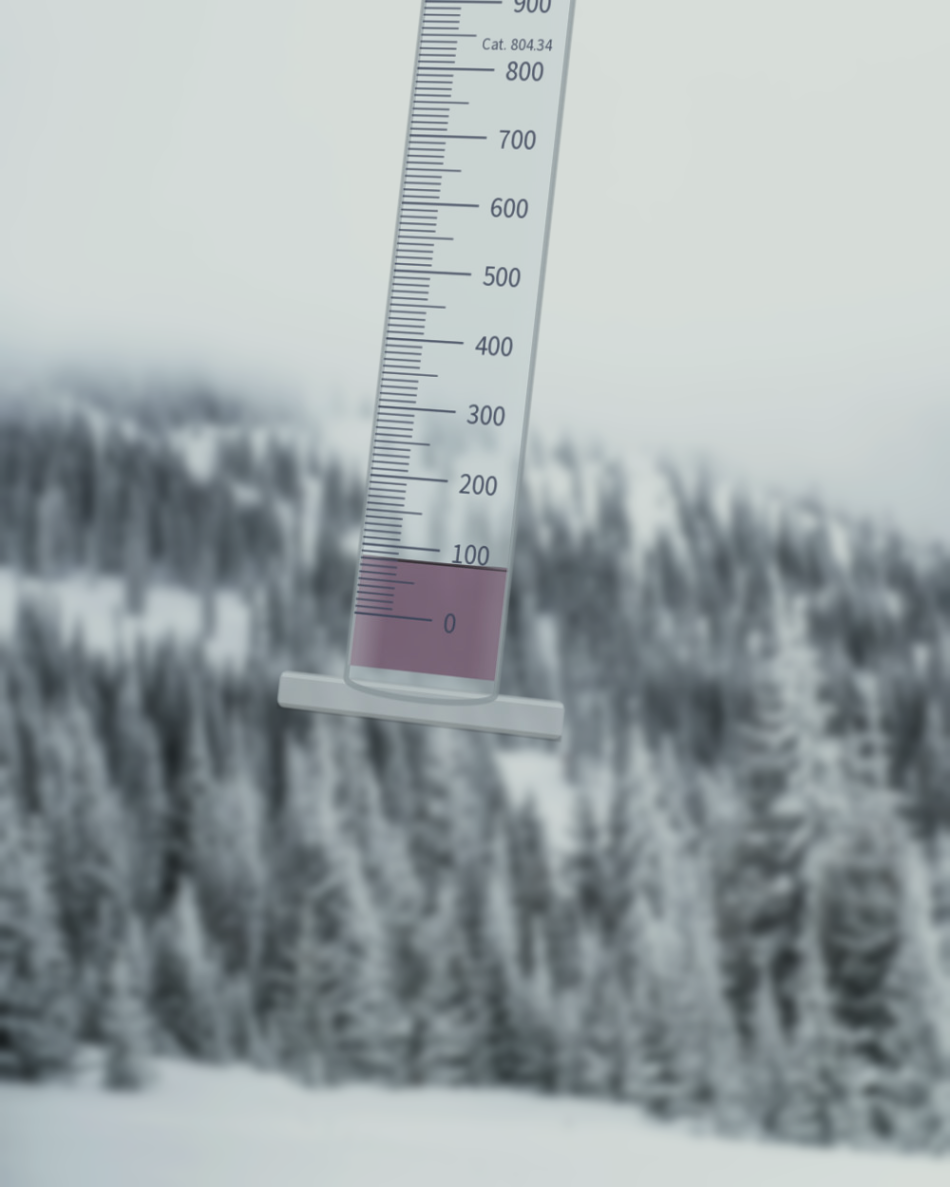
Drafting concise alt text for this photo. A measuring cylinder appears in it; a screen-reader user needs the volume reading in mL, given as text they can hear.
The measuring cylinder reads 80 mL
